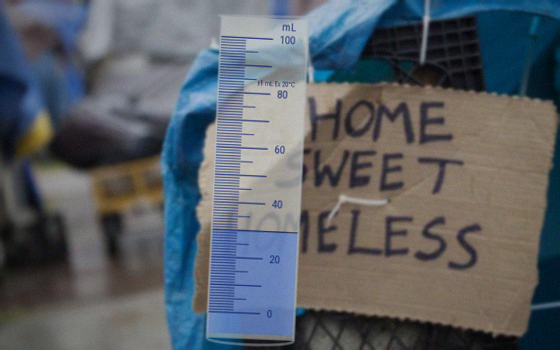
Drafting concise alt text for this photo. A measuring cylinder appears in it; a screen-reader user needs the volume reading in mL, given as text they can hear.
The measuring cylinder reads 30 mL
